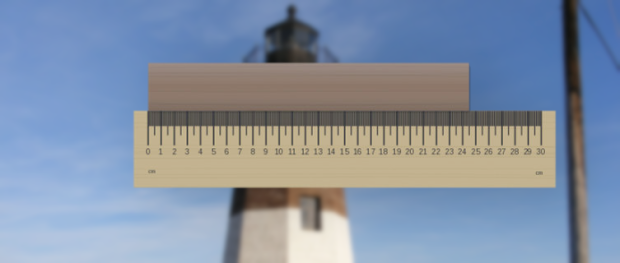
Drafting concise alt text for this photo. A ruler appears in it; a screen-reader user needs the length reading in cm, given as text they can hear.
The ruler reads 24.5 cm
